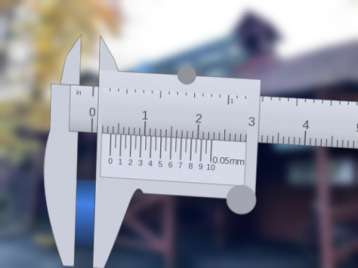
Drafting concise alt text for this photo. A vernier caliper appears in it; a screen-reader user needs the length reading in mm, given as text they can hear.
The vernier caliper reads 3.6 mm
